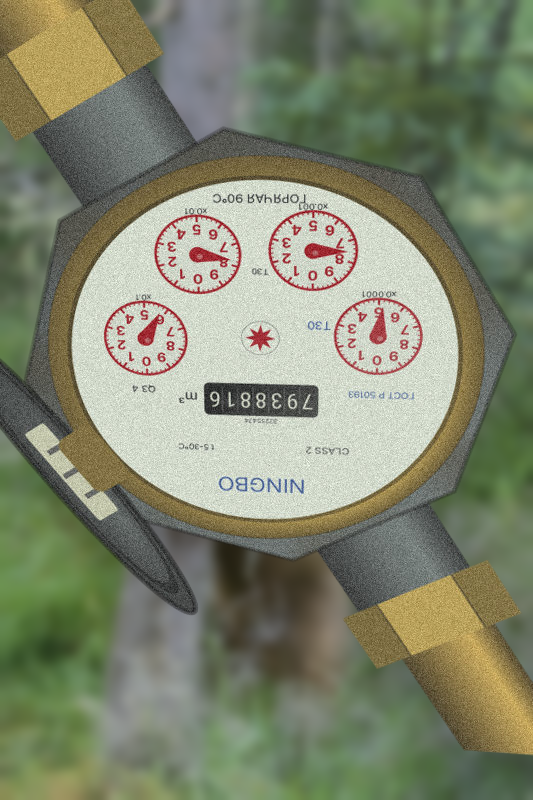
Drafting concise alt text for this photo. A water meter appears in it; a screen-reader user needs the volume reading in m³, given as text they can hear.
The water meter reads 7938816.5775 m³
